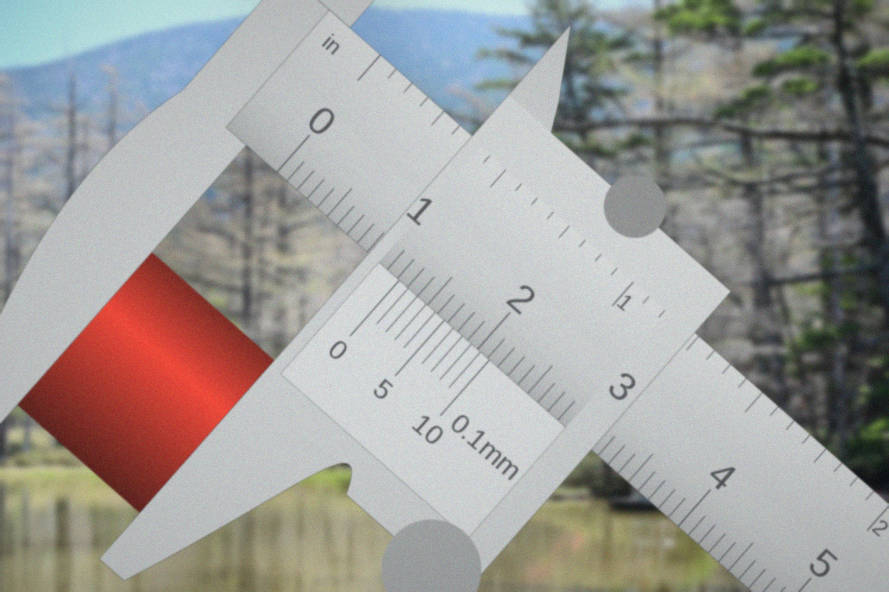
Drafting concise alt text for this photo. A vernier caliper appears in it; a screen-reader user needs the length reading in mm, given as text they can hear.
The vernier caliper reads 12.2 mm
